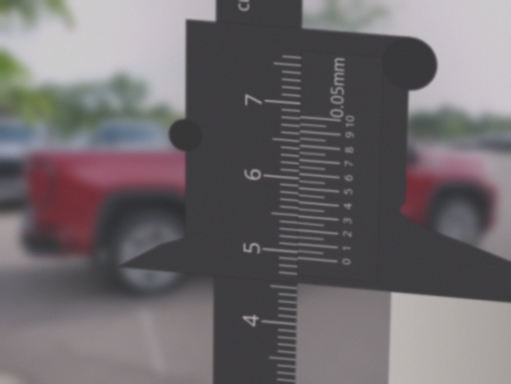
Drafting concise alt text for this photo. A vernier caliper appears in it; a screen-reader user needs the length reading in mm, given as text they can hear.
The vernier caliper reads 49.2 mm
